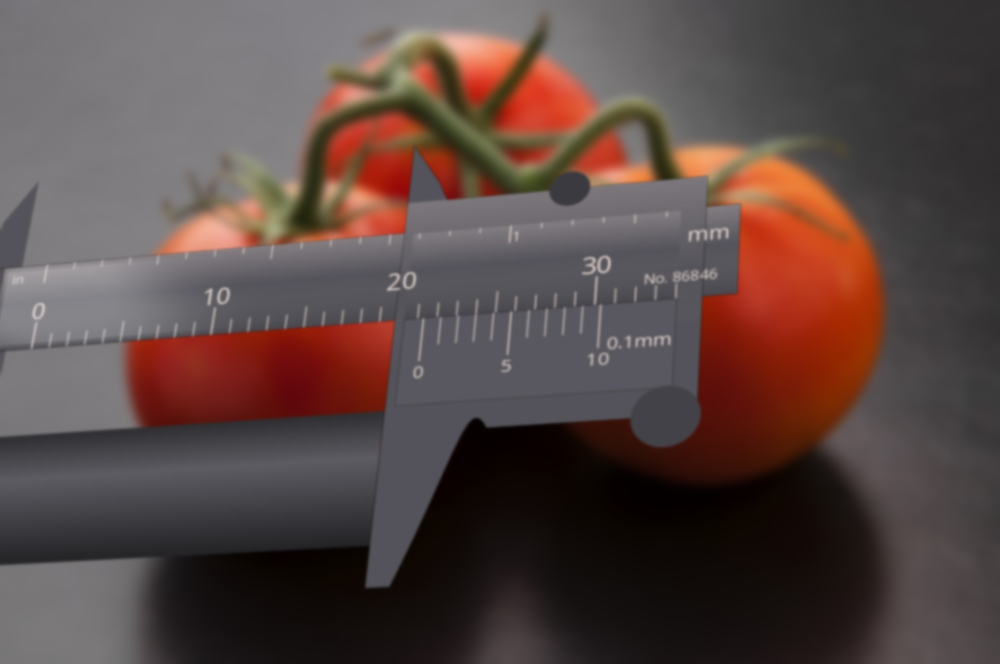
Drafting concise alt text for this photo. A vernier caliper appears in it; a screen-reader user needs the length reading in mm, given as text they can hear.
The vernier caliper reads 21.3 mm
